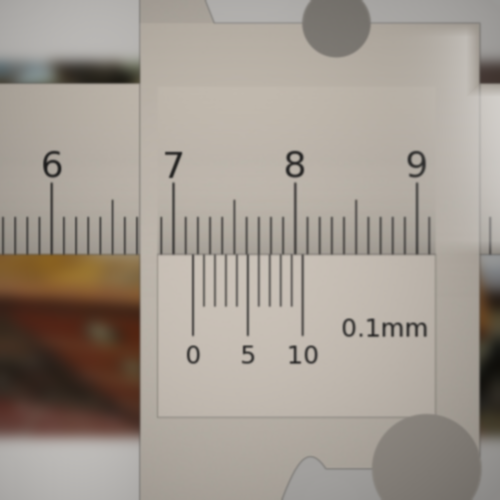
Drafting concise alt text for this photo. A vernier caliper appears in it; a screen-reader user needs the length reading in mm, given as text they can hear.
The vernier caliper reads 71.6 mm
